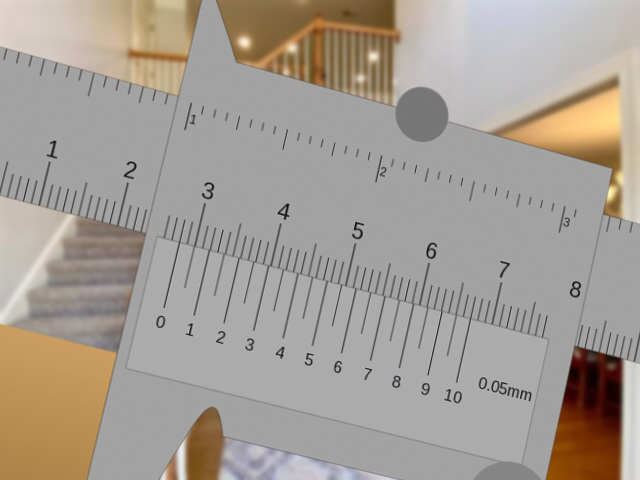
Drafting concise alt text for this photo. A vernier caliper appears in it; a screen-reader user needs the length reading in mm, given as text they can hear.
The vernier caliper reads 28.0 mm
